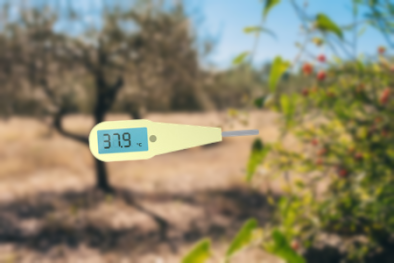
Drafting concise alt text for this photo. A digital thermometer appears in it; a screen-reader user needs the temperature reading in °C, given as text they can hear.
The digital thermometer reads 37.9 °C
